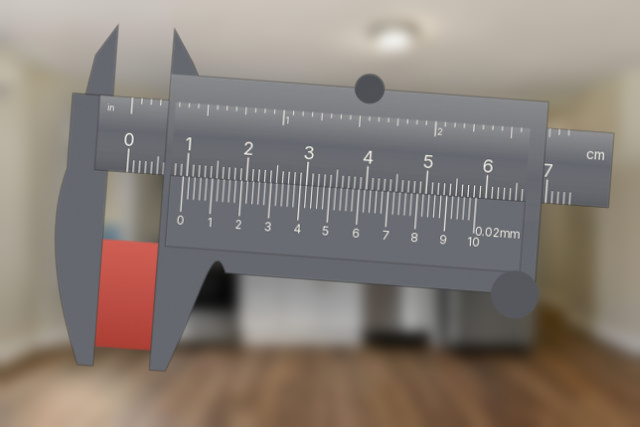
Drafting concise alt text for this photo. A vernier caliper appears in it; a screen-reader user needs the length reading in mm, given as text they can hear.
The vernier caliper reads 9.4 mm
